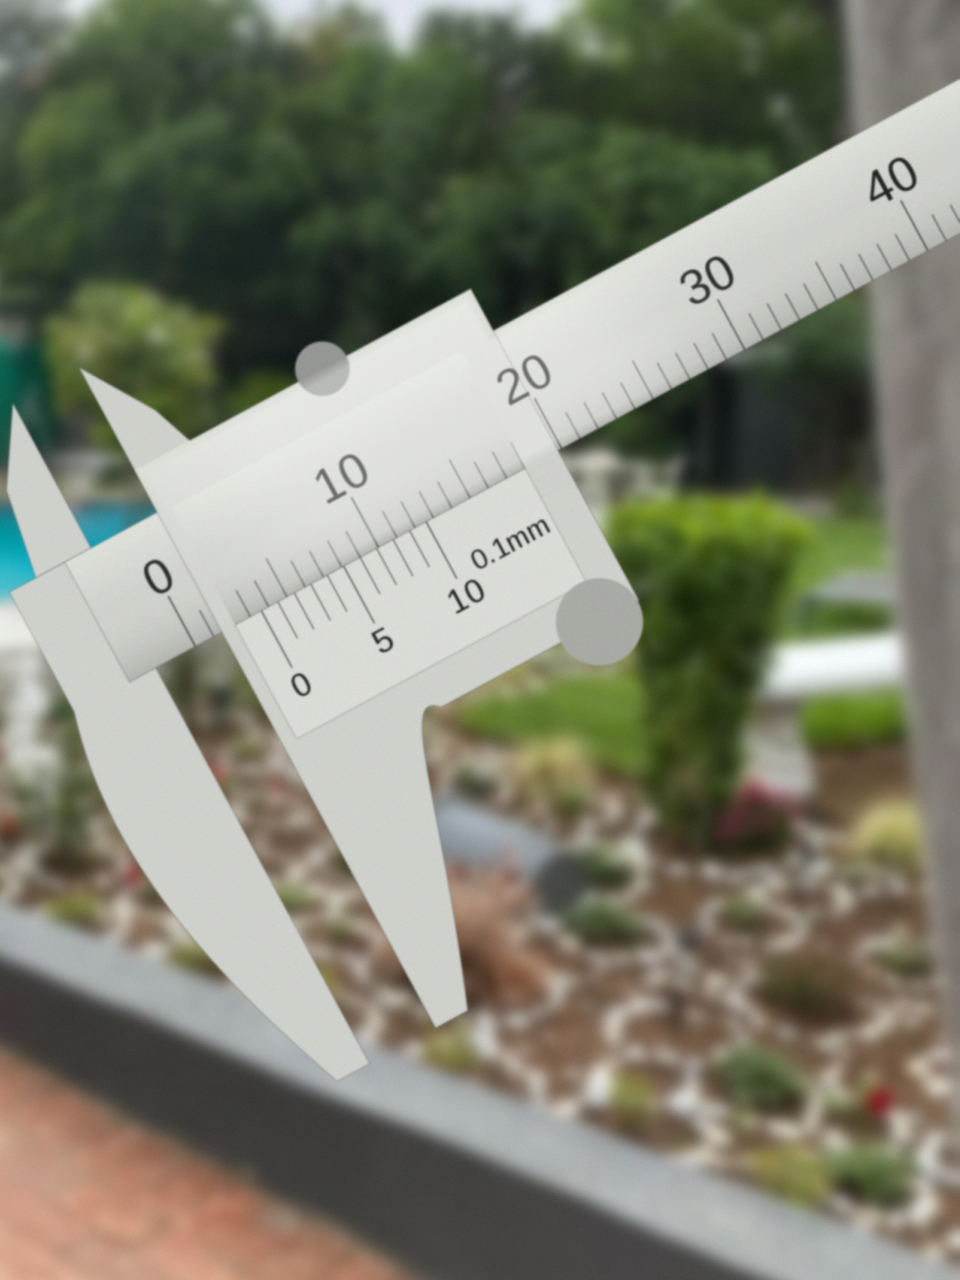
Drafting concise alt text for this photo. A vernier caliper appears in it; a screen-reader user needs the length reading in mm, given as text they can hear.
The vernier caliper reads 3.6 mm
